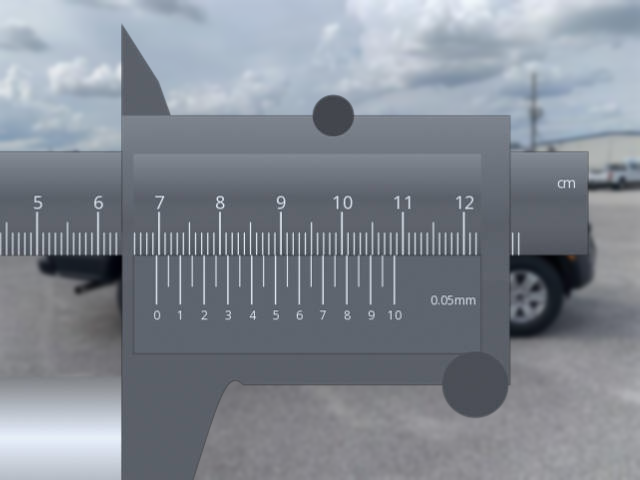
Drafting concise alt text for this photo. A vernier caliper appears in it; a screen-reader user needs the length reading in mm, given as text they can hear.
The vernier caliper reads 69.6 mm
